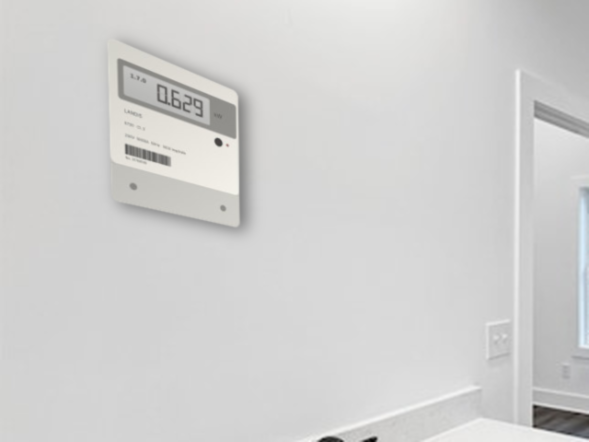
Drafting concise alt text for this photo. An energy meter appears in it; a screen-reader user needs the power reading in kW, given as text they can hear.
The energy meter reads 0.629 kW
